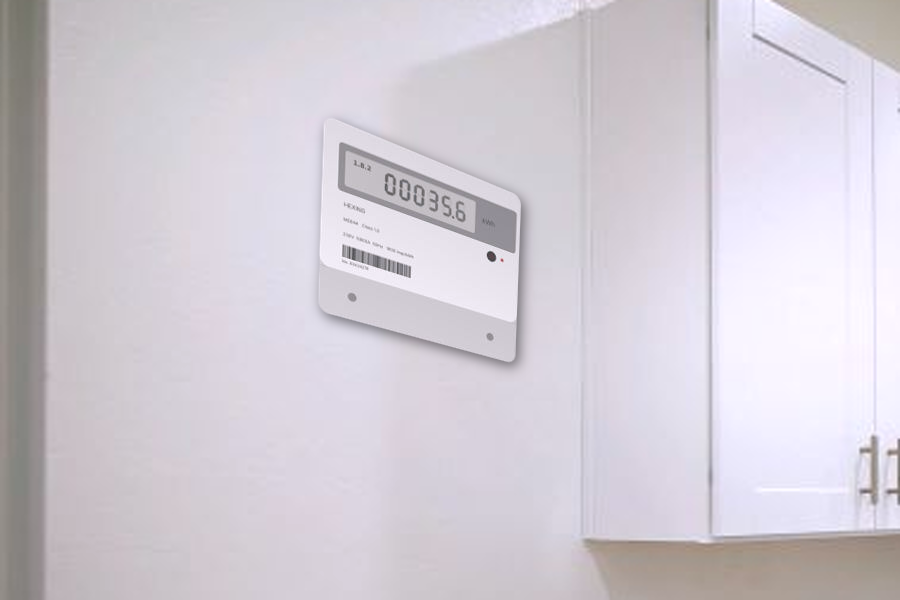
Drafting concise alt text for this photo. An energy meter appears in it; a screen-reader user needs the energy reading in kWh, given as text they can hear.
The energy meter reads 35.6 kWh
